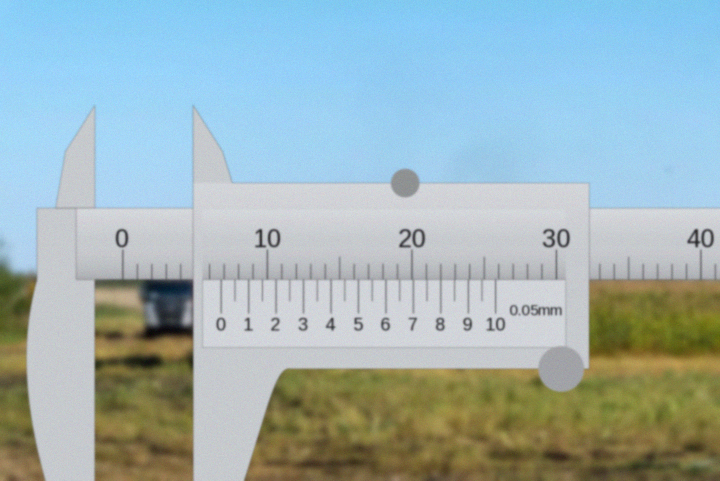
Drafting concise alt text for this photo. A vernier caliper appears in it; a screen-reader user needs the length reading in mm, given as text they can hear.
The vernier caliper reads 6.8 mm
